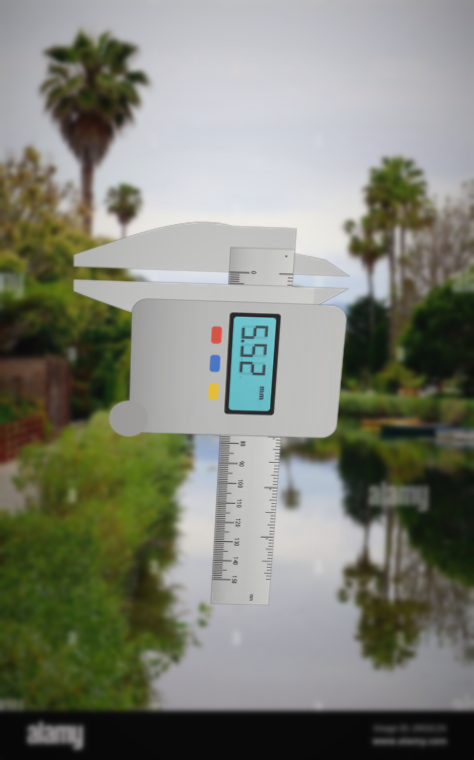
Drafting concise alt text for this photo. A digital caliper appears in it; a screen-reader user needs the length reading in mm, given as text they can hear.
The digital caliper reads 5.52 mm
